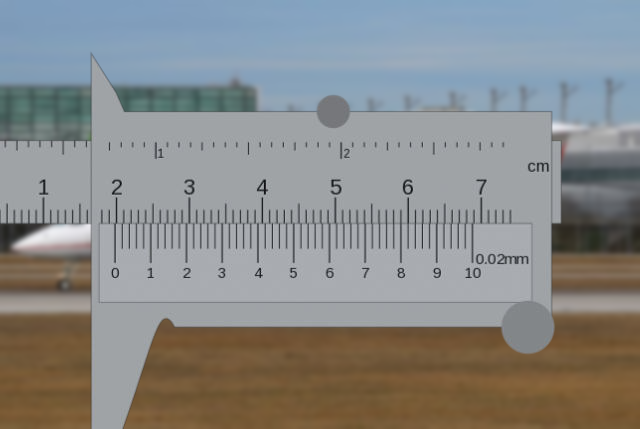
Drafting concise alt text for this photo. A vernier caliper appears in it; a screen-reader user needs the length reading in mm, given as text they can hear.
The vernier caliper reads 19.8 mm
